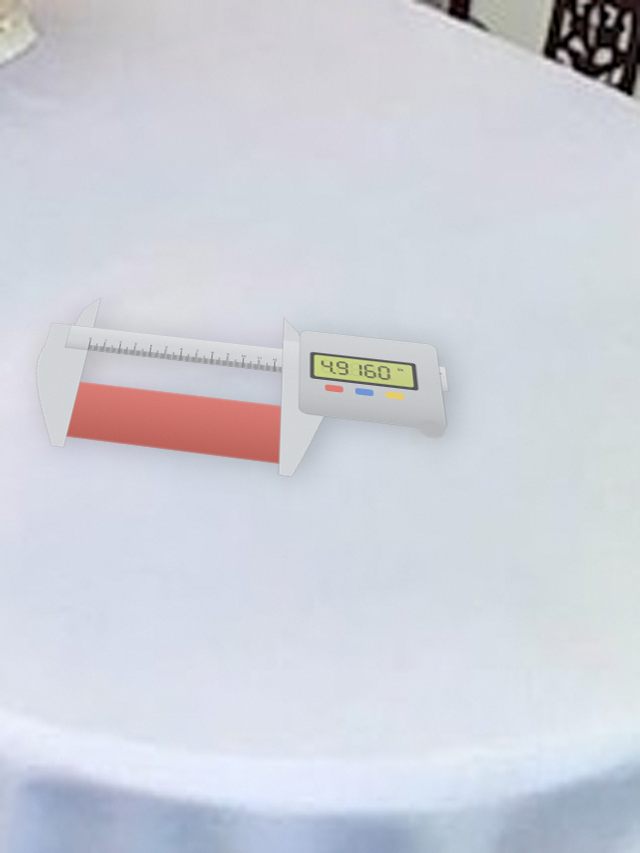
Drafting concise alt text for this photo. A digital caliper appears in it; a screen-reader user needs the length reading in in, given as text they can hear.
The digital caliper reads 4.9160 in
